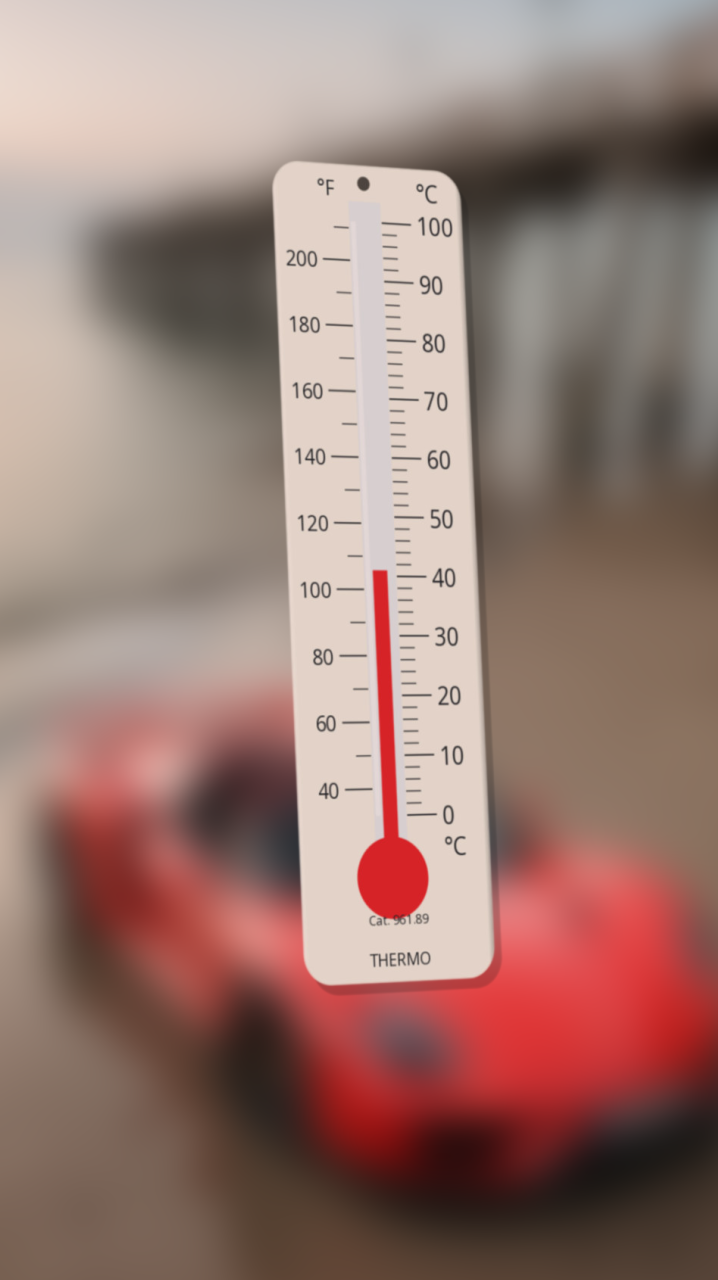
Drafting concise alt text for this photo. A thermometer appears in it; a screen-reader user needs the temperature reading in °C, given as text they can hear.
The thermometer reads 41 °C
